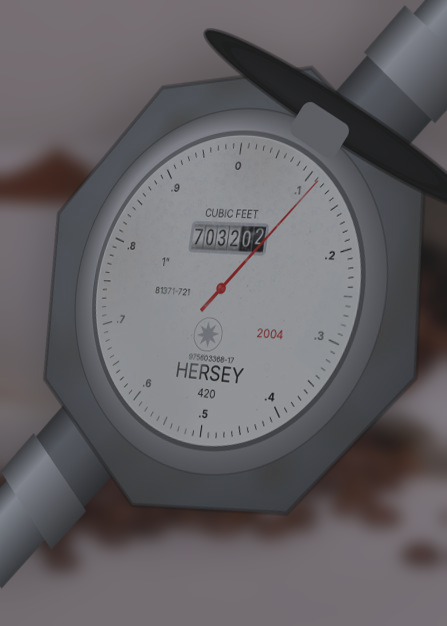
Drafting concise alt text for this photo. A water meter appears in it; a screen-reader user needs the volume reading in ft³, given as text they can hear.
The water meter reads 703202.11 ft³
